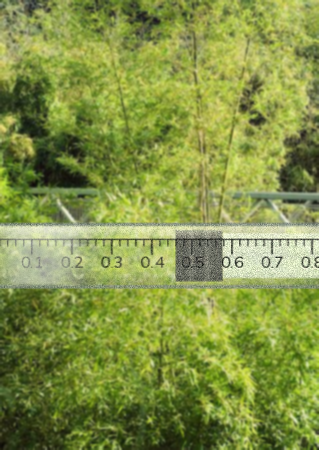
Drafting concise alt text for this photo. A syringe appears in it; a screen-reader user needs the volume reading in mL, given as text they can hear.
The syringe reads 0.46 mL
